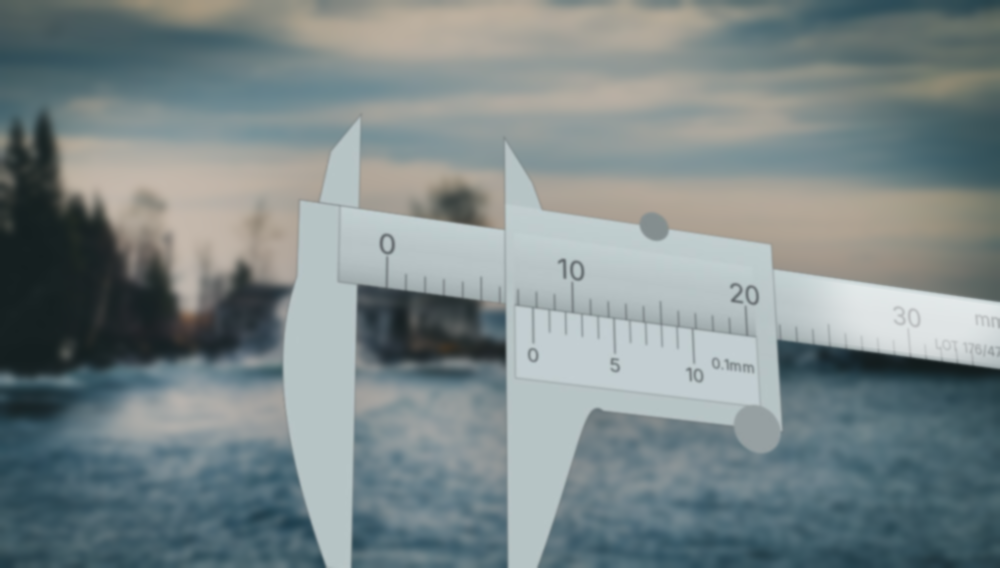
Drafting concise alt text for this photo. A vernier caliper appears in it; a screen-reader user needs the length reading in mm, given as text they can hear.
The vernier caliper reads 7.8 mm
